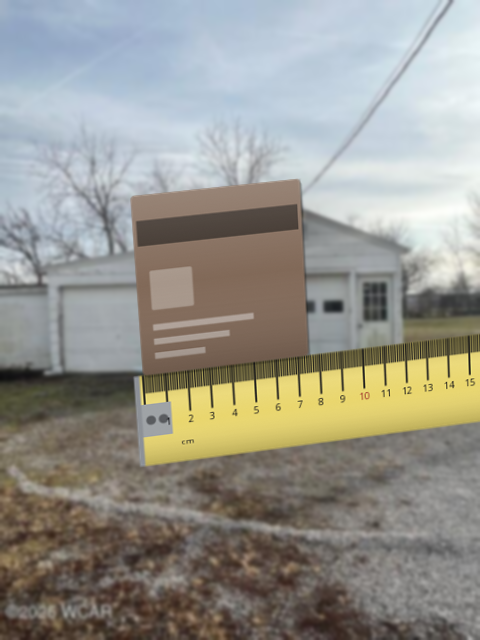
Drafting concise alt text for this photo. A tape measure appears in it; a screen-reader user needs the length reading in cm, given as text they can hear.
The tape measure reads 7.5 cm
